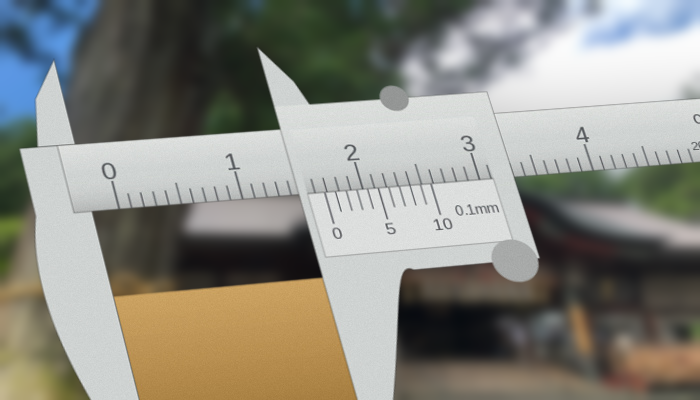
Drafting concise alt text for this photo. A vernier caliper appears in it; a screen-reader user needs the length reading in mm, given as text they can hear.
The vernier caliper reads 16.8 mm
